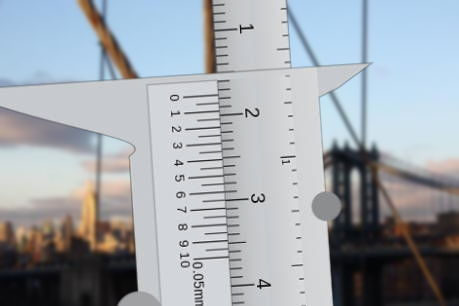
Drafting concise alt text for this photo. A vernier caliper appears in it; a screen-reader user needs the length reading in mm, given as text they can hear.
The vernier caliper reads 17.6 mm
